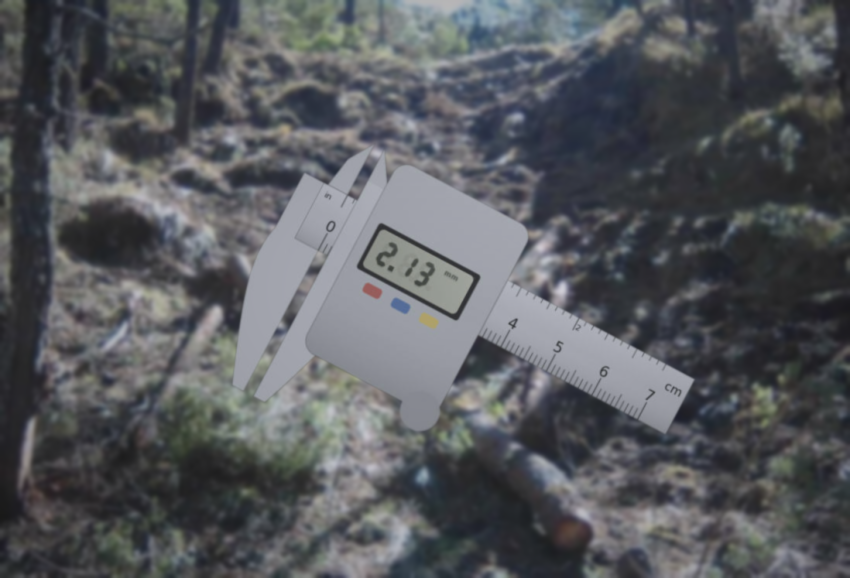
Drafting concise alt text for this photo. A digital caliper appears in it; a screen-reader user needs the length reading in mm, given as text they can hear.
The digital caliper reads 2.13 mm
